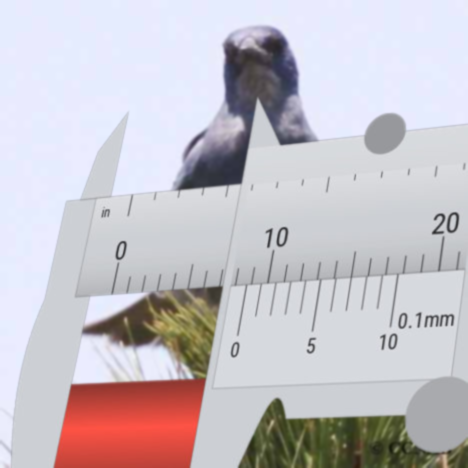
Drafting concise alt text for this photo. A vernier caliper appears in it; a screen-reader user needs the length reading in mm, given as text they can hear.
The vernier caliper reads 8.7 mm
